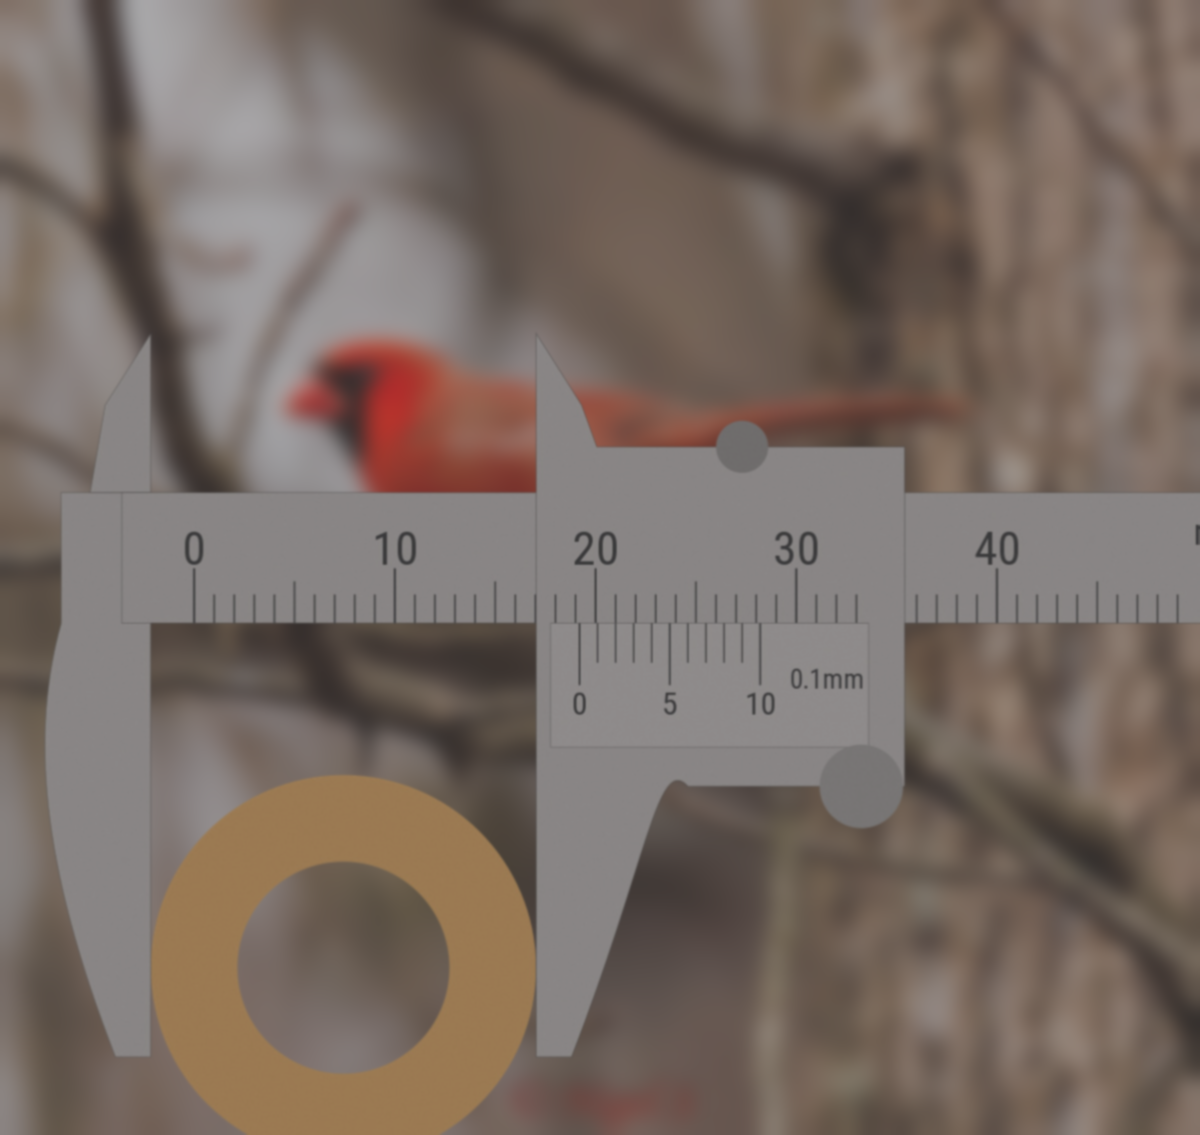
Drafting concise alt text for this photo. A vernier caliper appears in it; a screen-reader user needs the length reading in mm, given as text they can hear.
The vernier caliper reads 19.2 mm
